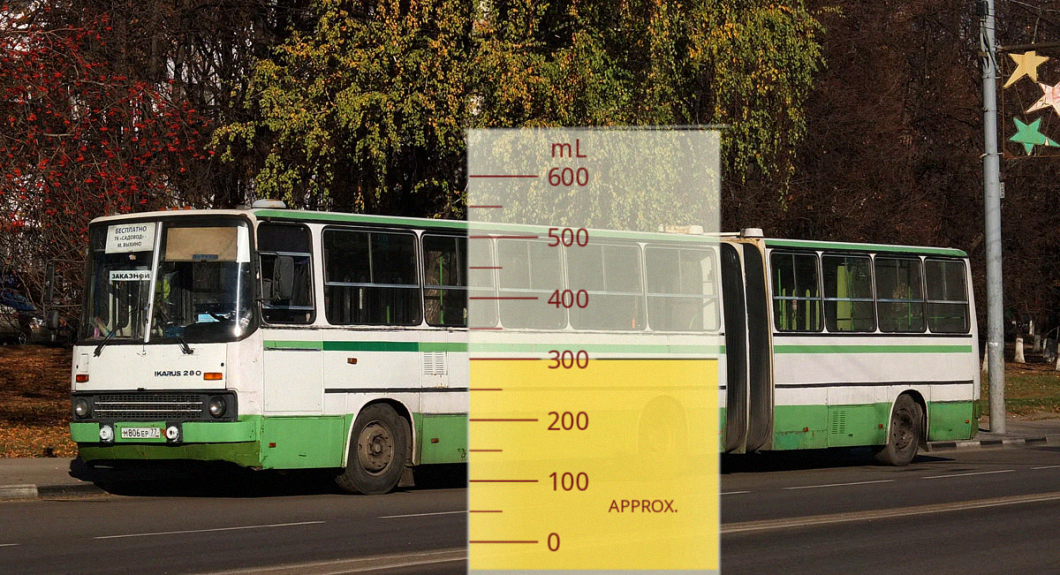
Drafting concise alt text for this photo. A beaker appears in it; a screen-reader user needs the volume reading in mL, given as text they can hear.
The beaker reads 300 mL
